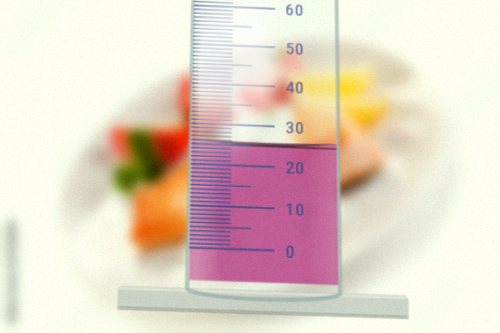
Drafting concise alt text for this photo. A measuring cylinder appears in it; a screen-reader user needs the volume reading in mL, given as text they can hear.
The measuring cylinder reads 25 mL
